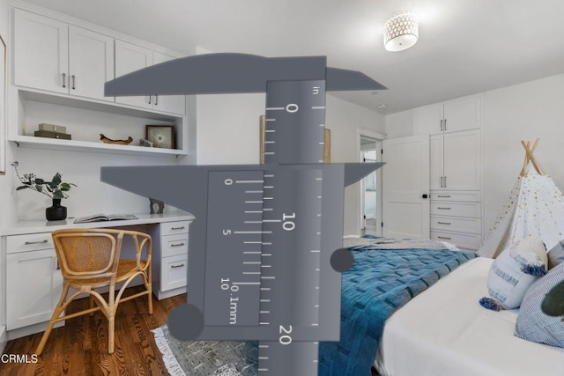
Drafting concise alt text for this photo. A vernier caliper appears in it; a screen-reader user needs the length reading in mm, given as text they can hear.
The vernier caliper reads 6.5 mm
